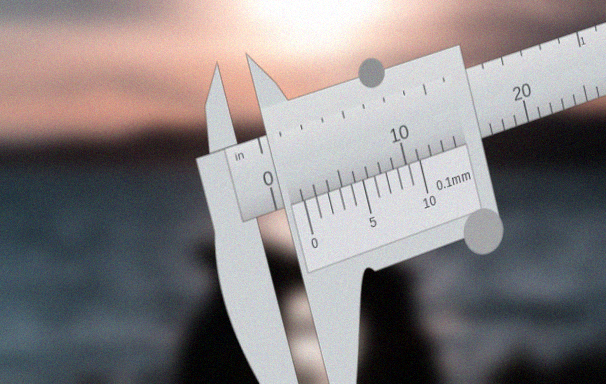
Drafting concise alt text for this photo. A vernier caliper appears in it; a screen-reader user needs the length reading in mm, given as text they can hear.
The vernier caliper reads 2.1 mm
